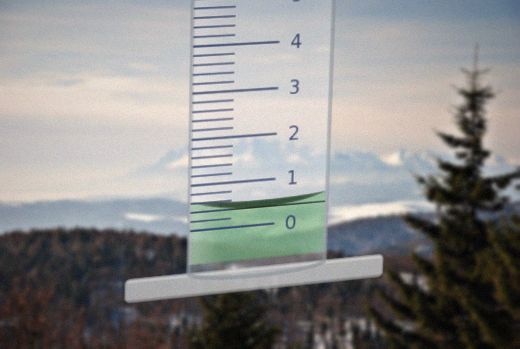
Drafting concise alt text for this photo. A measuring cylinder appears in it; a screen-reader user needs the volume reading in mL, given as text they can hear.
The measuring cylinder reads 0.4 mL
